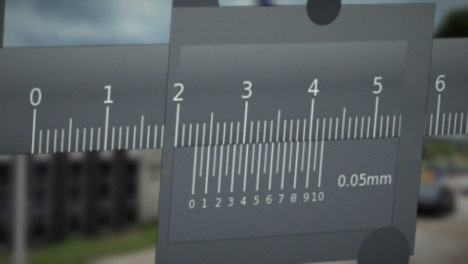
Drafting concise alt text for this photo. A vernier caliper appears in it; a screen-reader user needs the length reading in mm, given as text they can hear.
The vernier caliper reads 23.0 mm
